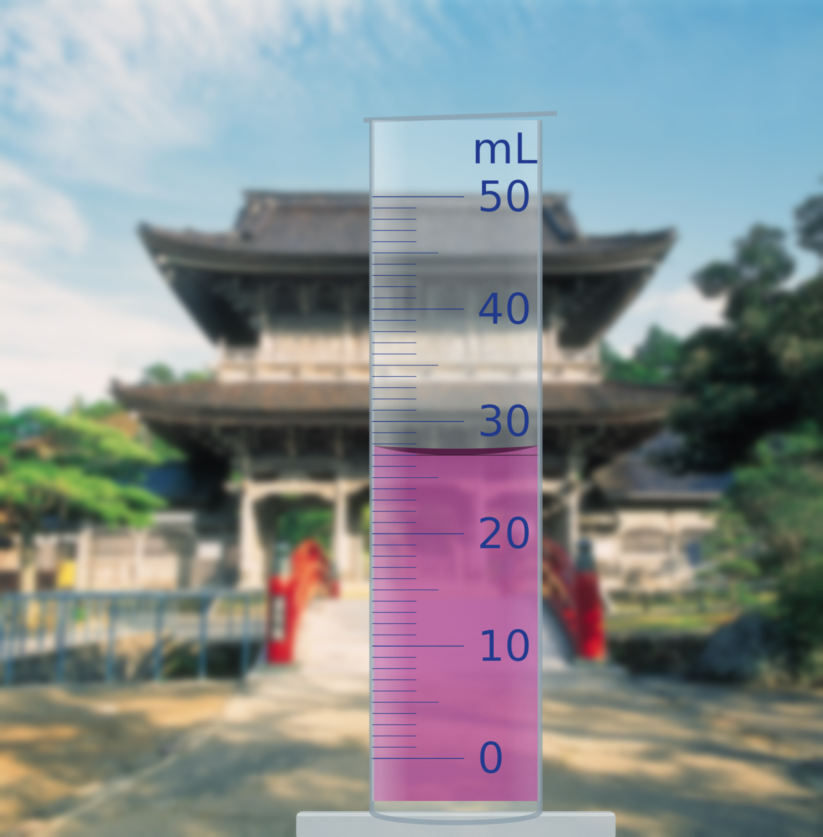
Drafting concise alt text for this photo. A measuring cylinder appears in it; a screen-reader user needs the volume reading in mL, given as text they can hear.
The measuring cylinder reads 27 mL
